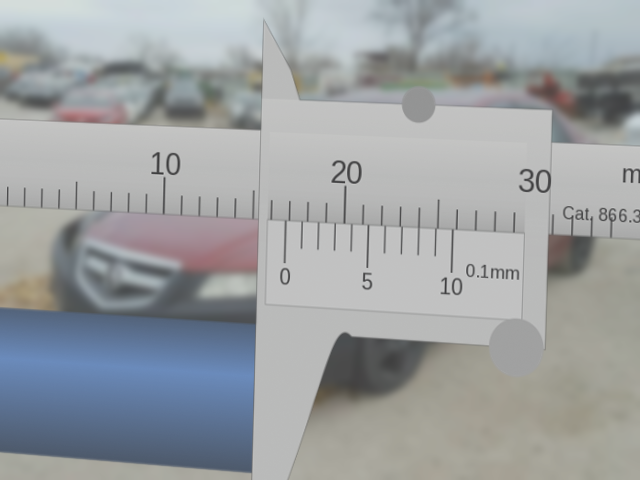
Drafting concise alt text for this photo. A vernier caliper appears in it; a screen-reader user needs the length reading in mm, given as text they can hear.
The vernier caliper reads 16.8 mm
